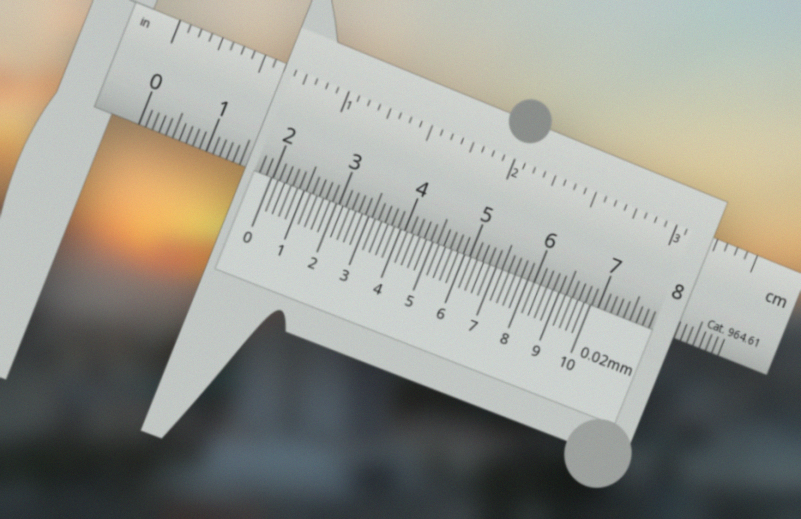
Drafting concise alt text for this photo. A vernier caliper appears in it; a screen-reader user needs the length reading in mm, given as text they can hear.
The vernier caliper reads 19.8 mm
